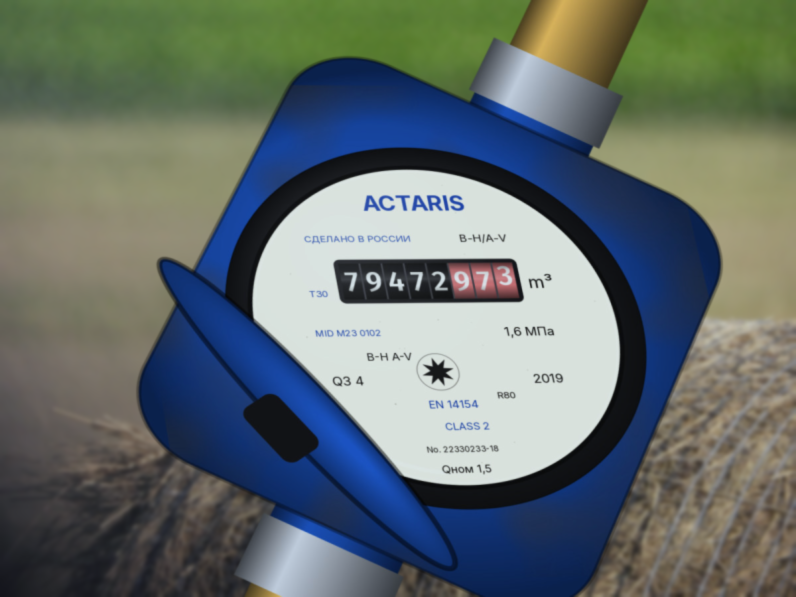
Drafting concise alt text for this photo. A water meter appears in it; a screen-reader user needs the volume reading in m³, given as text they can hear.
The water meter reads 79472.973 m³
